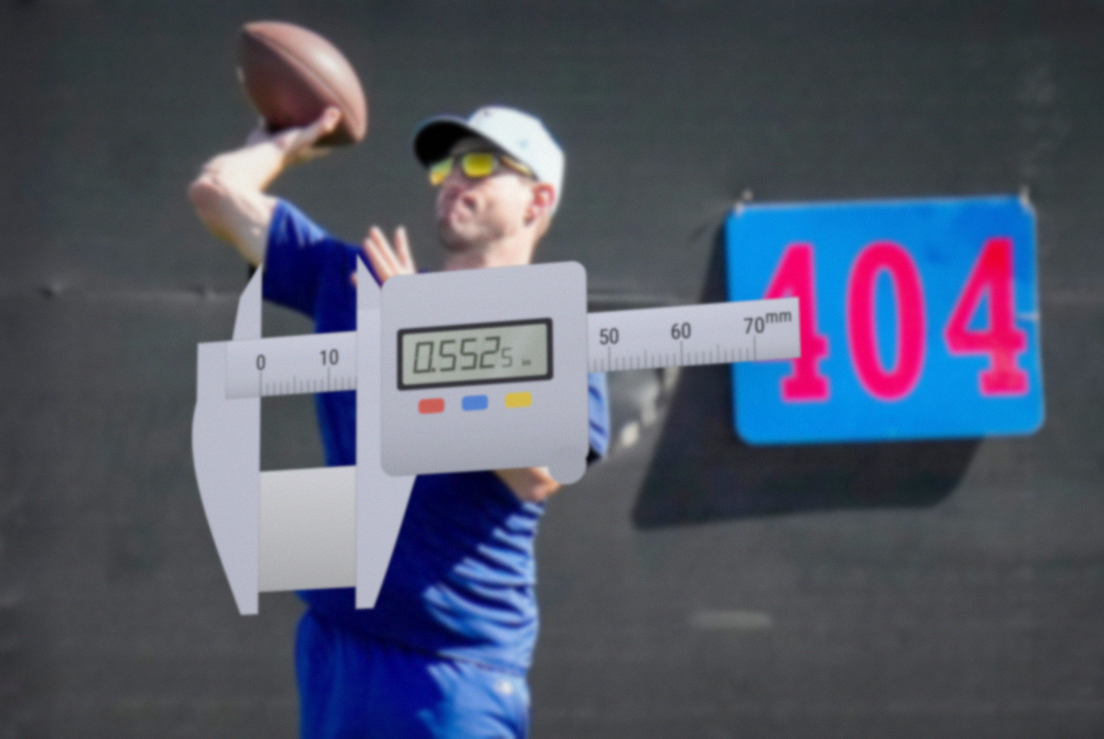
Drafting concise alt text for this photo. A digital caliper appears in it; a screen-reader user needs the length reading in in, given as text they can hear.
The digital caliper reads 0.5525 in
